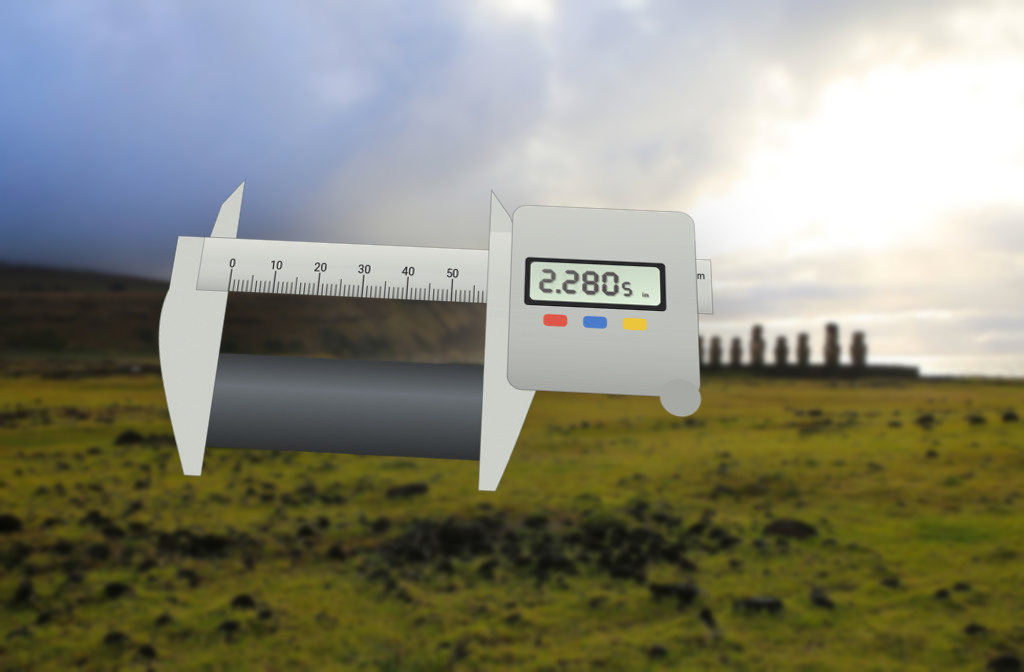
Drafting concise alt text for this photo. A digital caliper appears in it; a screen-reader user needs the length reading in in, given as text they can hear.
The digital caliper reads 2.2805 in
